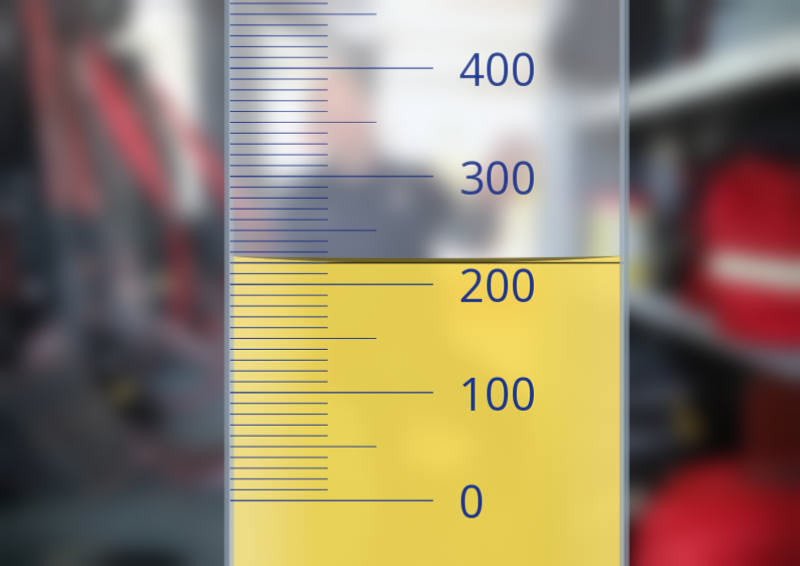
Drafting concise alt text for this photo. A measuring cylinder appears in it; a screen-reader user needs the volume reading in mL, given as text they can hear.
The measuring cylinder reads 220 mL
